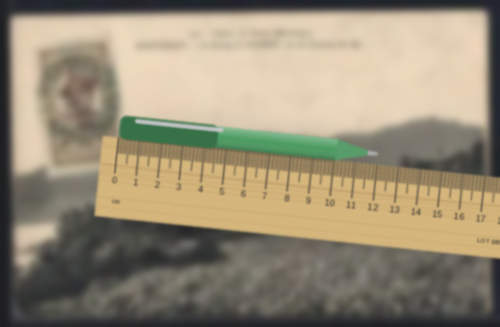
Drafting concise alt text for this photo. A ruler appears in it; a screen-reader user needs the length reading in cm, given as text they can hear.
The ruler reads 12 cm
